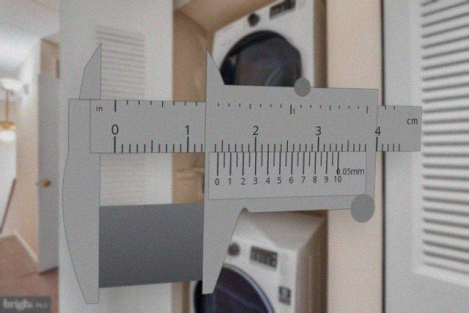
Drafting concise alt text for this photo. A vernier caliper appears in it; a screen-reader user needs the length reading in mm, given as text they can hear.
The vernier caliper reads 14.4 mm
